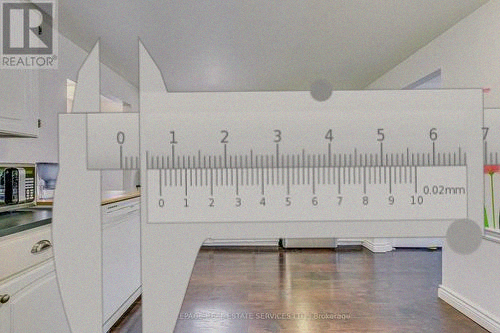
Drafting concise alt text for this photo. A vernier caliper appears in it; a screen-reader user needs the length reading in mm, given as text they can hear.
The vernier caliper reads 7.5 mm
